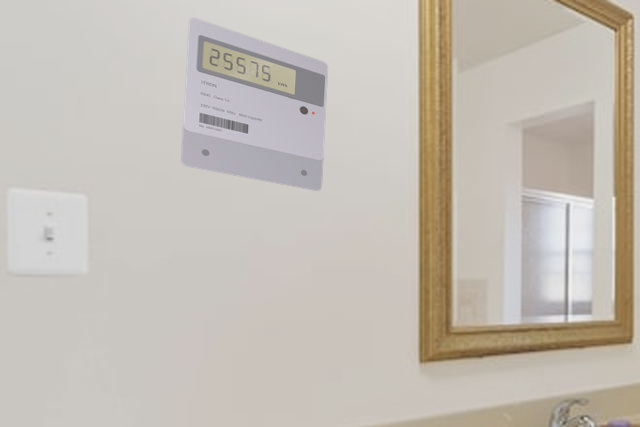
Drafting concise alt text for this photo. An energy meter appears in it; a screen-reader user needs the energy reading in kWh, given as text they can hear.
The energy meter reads 25575 kWh
